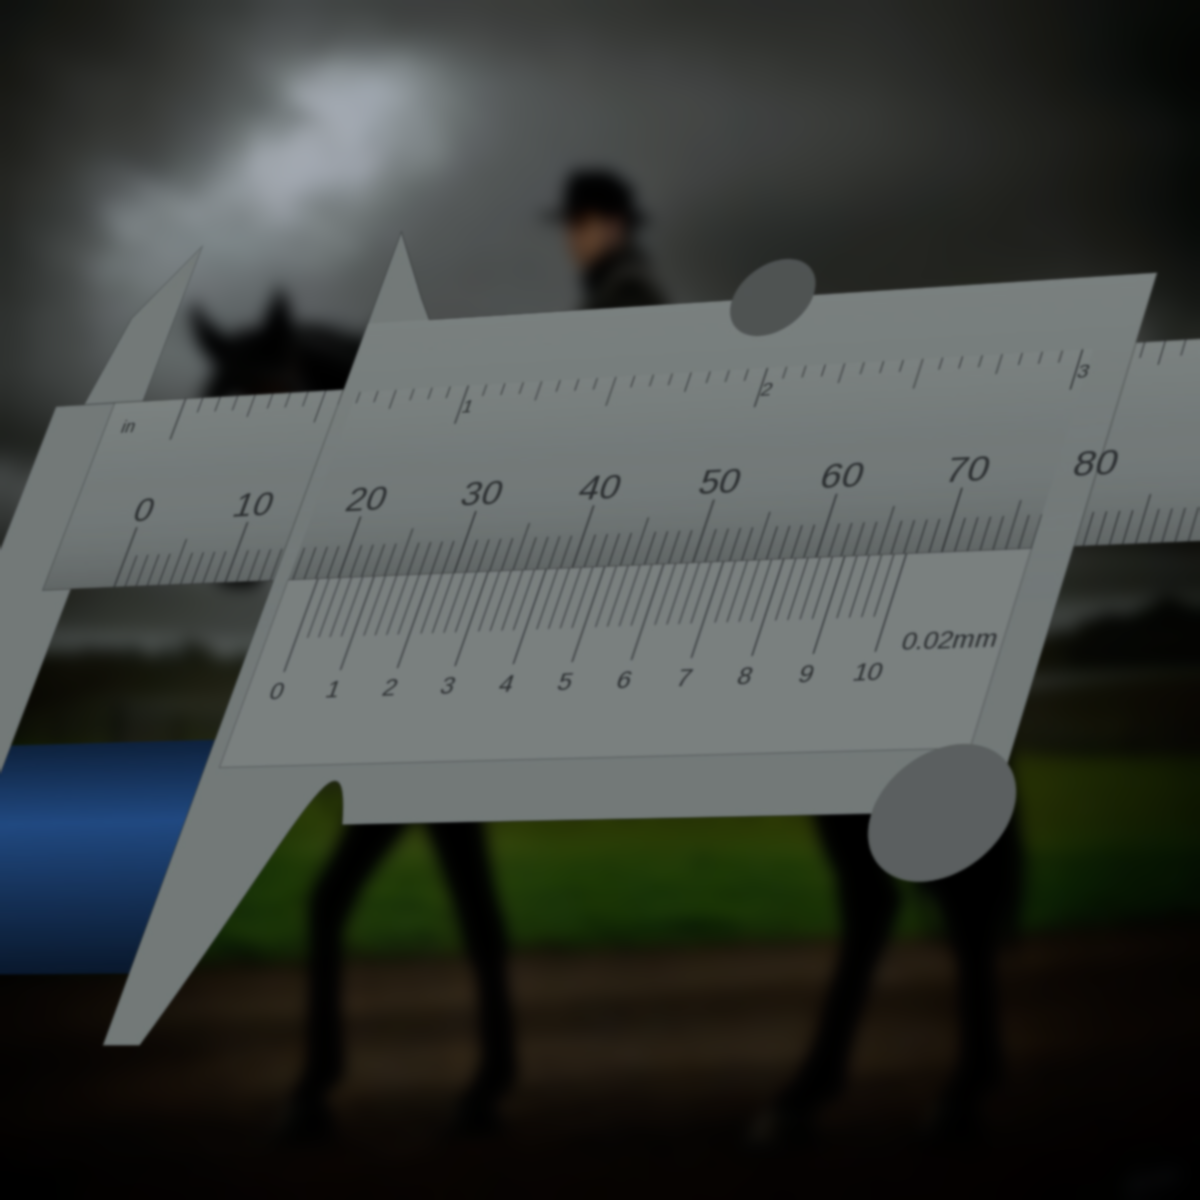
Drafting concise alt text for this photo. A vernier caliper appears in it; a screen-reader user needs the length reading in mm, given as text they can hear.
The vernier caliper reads 18.2 mm
